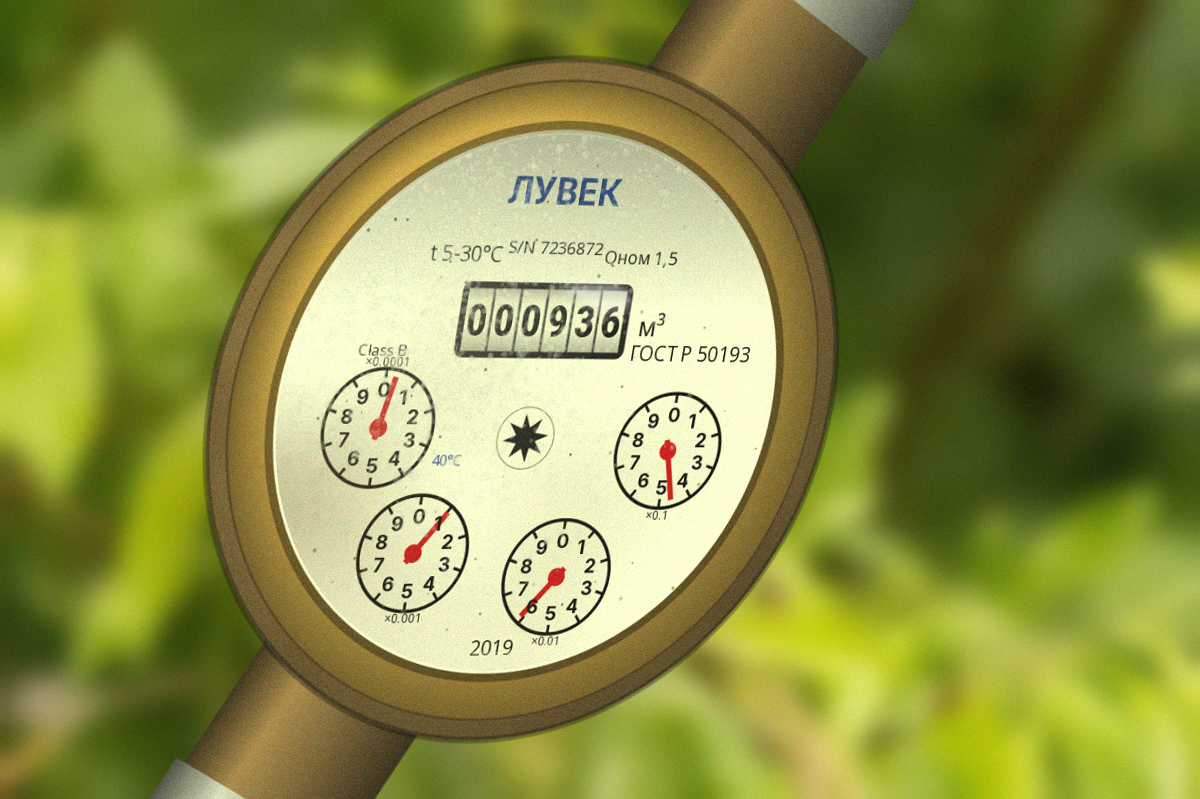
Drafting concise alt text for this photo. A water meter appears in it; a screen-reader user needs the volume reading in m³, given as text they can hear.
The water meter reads 936.4610 m³
